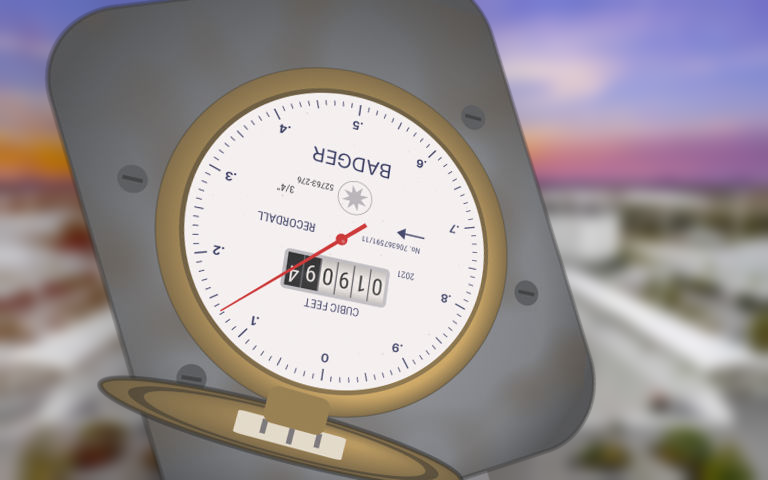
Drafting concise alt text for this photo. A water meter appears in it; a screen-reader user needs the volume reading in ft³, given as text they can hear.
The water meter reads 19094.13 ft³
